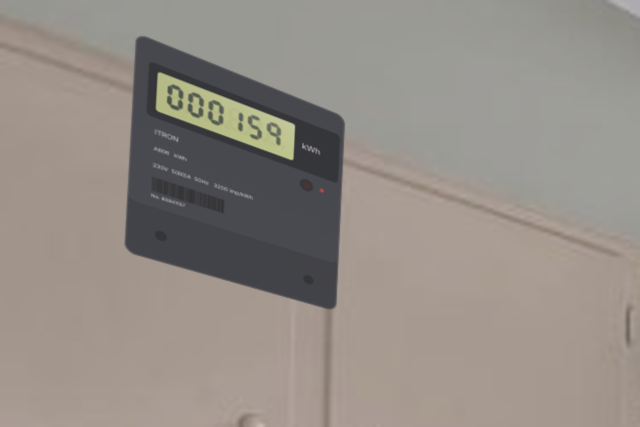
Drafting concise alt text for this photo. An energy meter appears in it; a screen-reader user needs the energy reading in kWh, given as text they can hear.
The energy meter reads 159 kWh
